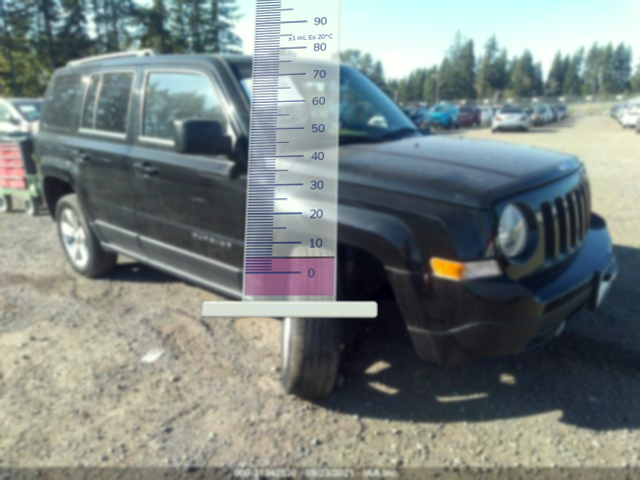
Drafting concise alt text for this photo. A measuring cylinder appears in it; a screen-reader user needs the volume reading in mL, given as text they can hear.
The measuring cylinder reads 5 mL
